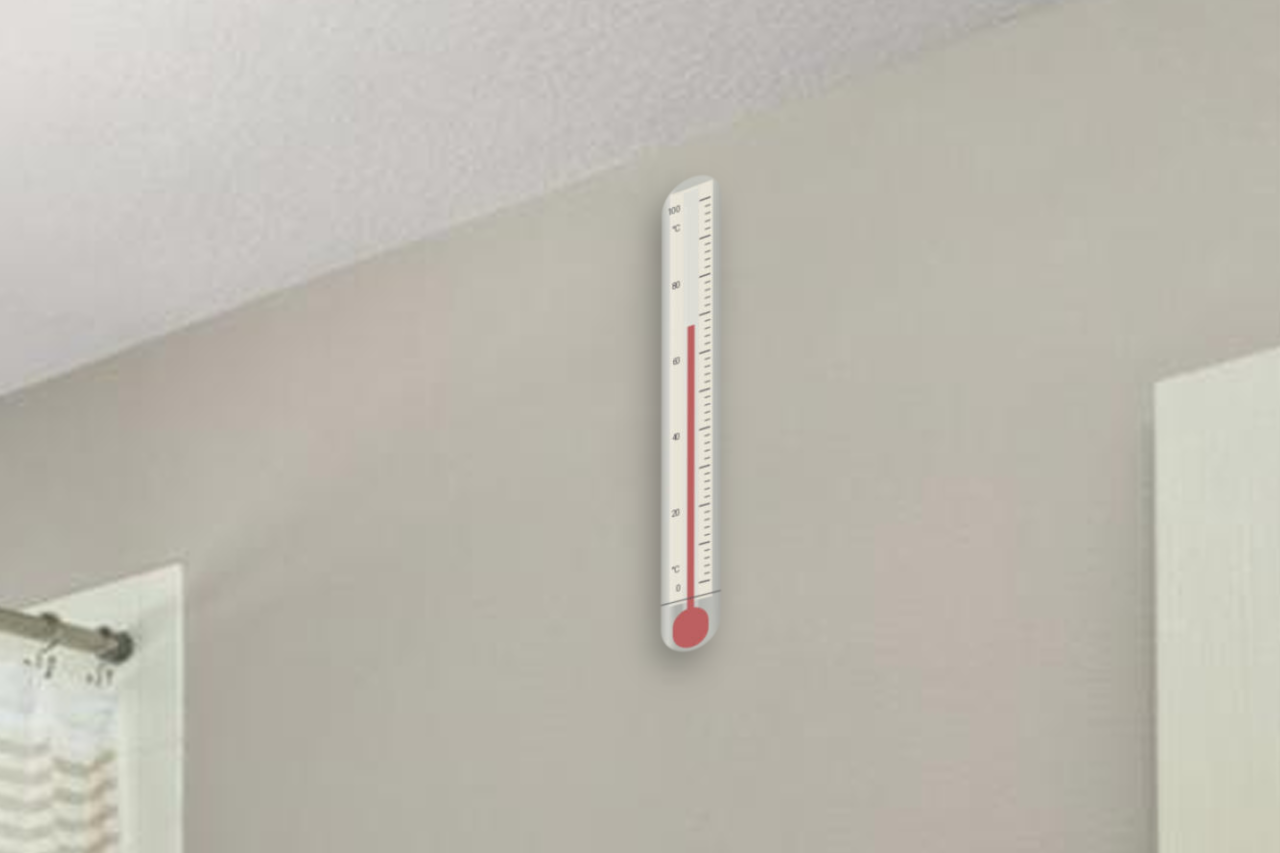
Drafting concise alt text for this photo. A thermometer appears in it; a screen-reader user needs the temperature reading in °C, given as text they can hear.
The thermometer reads 68 °C
